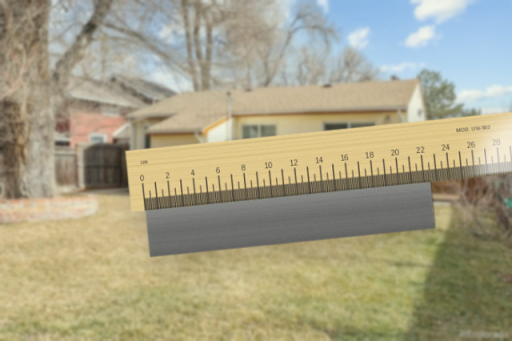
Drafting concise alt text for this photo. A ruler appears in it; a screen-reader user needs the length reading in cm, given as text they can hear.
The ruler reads 22.5 cm
